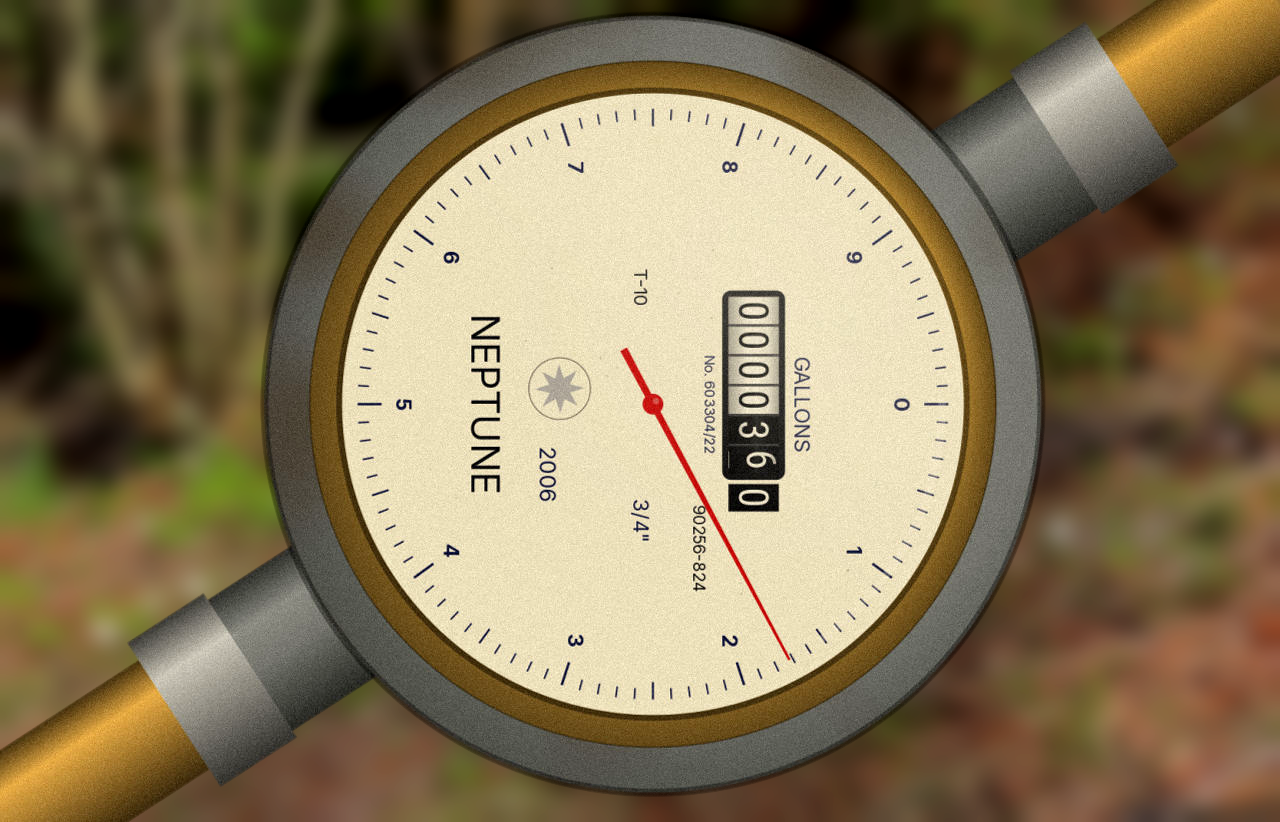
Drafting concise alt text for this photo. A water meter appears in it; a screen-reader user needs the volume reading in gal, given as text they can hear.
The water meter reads 361.7 gal
